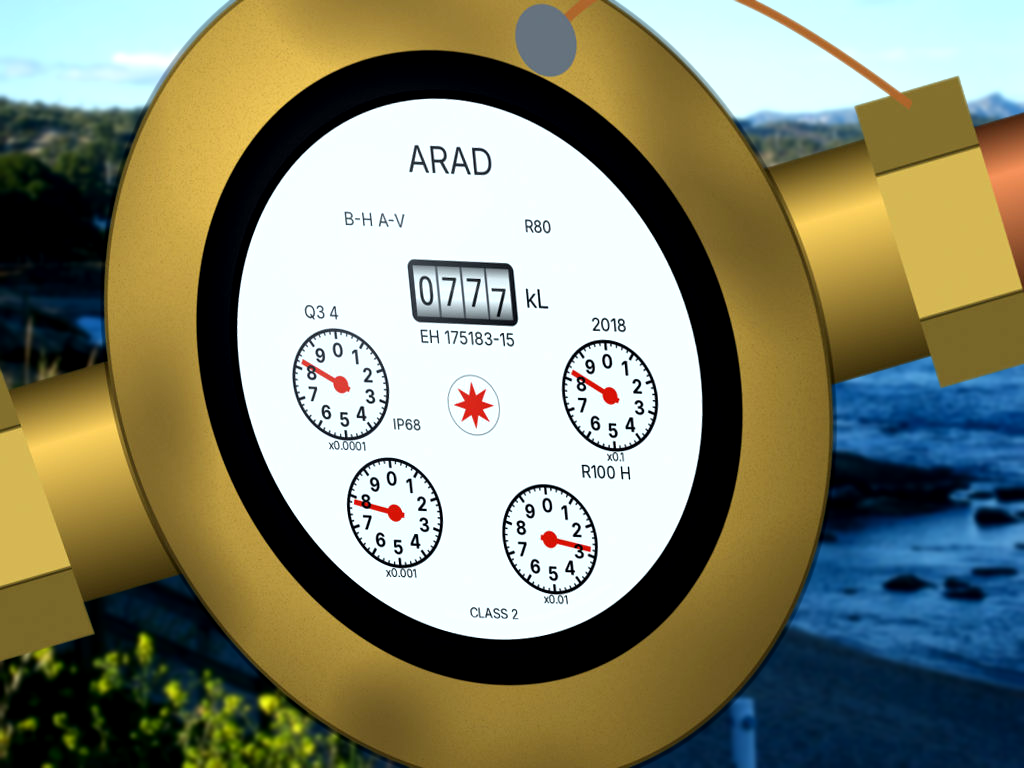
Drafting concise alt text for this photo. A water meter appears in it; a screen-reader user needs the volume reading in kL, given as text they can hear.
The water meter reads 776.8278 kL
